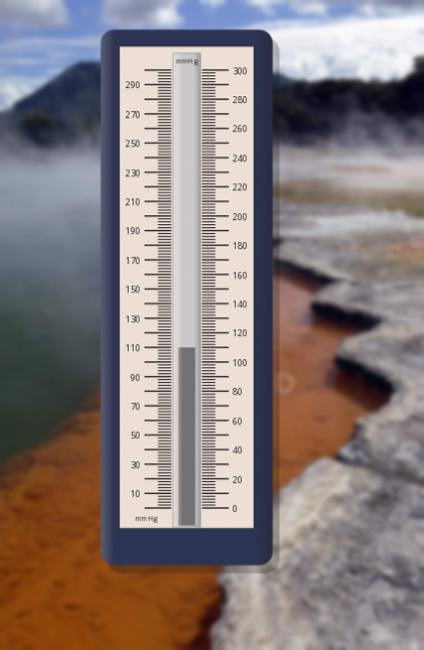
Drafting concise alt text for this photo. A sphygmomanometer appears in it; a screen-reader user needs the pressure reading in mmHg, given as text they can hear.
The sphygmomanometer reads 110 mmHg
